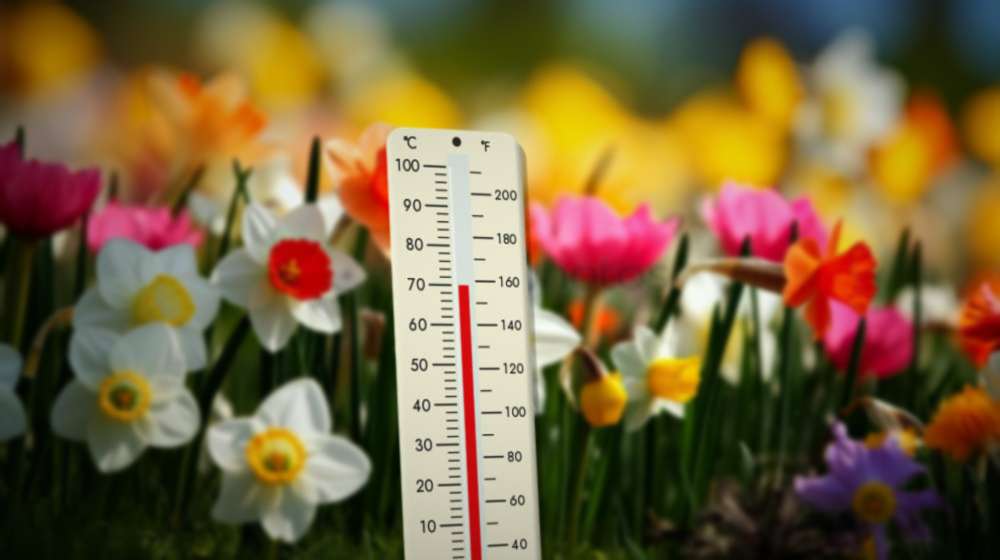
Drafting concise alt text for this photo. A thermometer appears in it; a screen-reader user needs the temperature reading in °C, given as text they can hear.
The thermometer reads 70 °C
